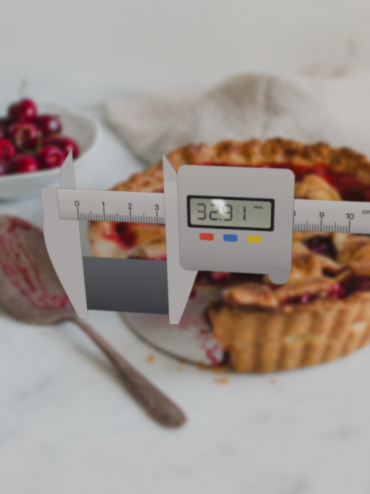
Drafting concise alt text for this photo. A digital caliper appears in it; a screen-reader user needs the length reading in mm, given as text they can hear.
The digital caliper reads 32.91 mm
